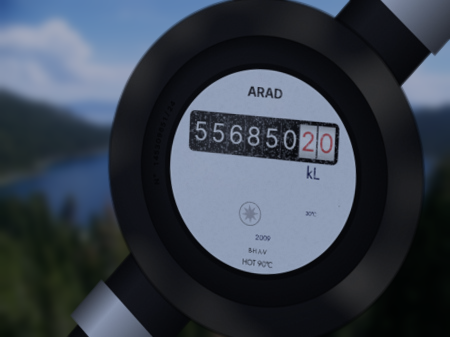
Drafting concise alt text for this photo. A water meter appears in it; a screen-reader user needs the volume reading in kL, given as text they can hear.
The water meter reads 556850.20 kL
